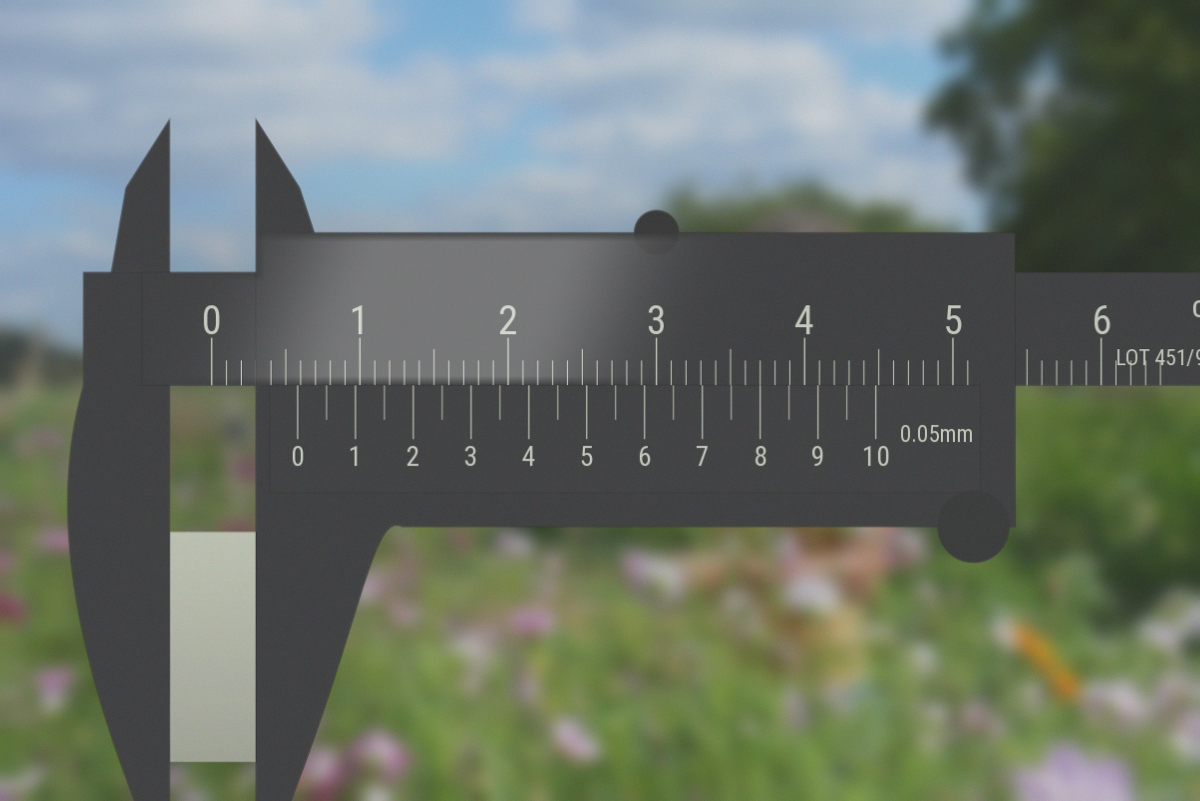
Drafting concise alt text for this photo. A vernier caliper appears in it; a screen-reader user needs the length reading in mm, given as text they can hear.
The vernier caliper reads 5.8 mm
